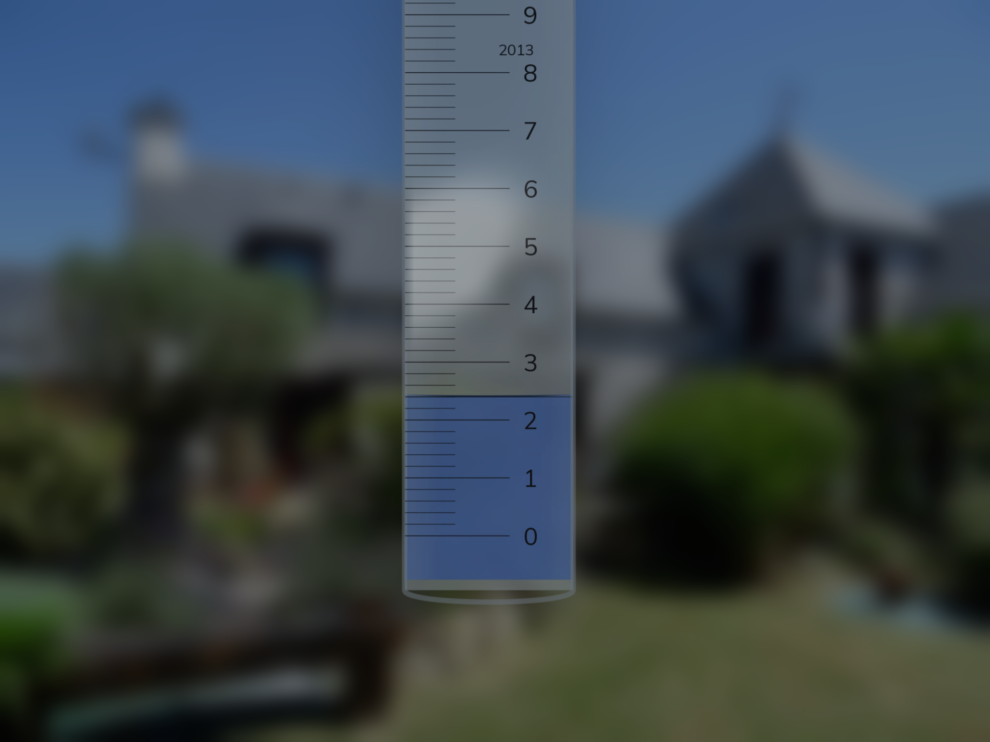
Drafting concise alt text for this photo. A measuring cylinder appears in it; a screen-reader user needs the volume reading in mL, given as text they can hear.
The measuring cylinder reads 2.4 mL
